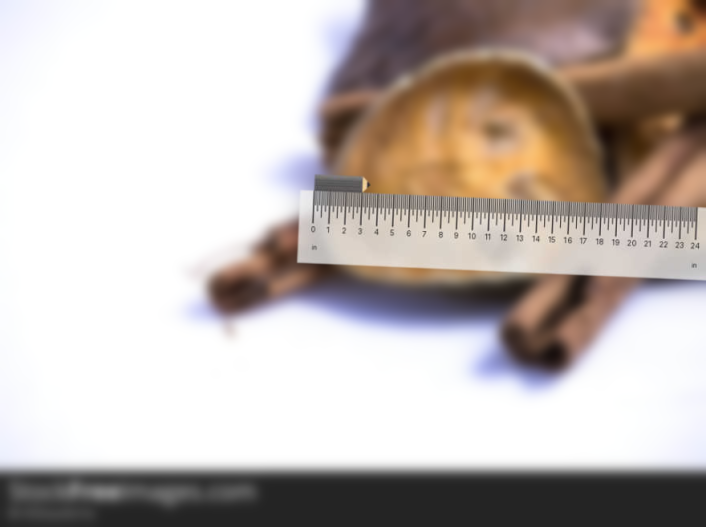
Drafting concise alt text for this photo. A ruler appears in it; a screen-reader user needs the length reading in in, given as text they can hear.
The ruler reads 3.5 in
